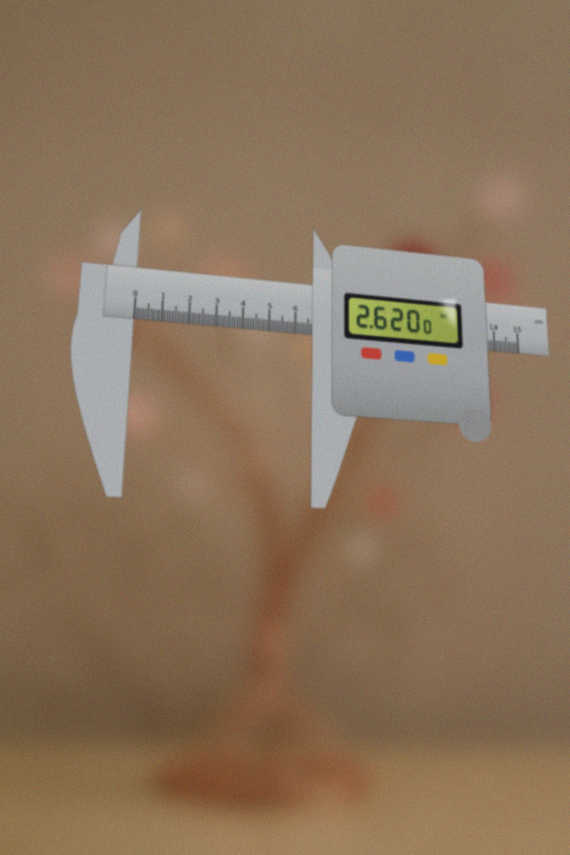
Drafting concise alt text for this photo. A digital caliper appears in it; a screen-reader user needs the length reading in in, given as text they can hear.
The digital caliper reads 2.6200 in
